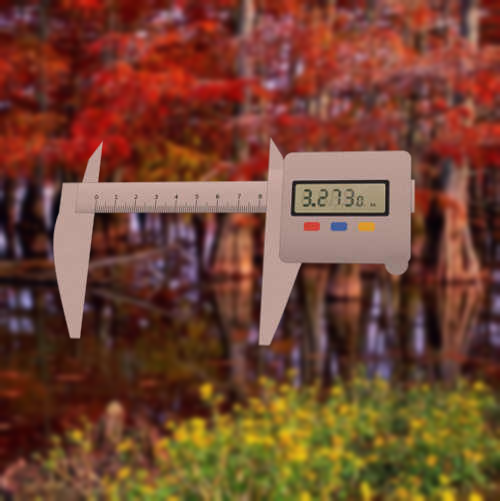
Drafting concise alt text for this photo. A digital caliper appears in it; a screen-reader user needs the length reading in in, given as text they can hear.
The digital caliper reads 3.2730 in
